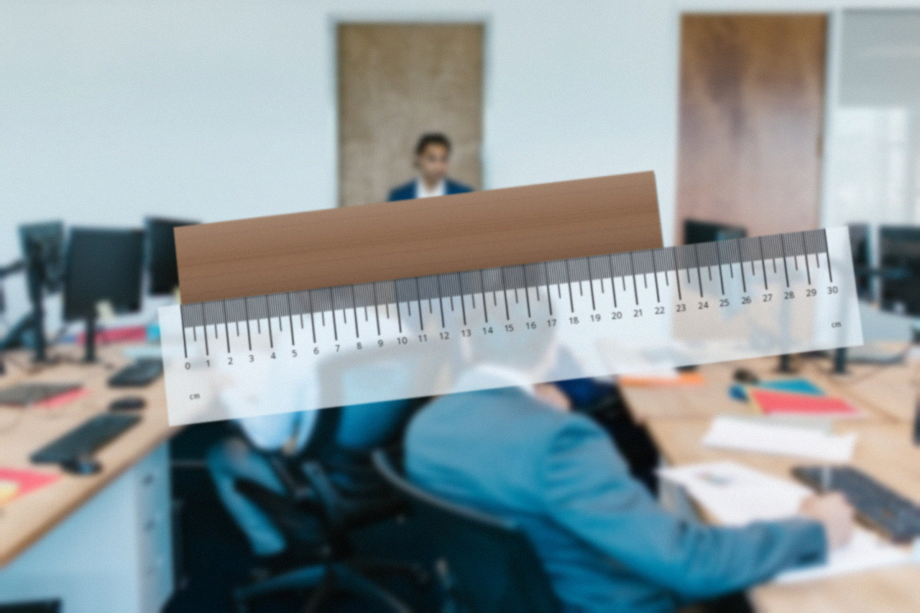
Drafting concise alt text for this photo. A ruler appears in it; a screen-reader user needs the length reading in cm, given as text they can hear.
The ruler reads 22.5 cm
